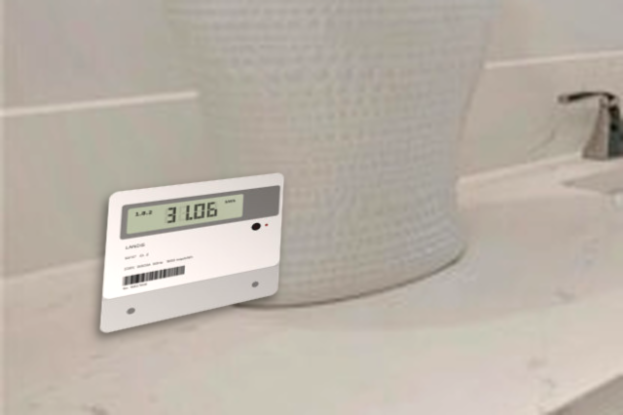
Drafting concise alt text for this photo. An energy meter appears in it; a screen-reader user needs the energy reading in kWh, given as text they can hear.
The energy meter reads 31.06 kWh
